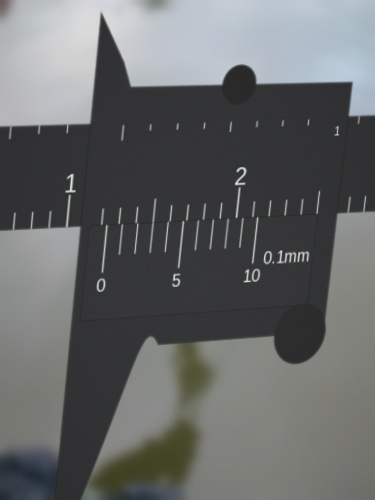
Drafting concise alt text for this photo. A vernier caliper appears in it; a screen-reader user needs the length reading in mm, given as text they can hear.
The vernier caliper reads 12.3 mm
